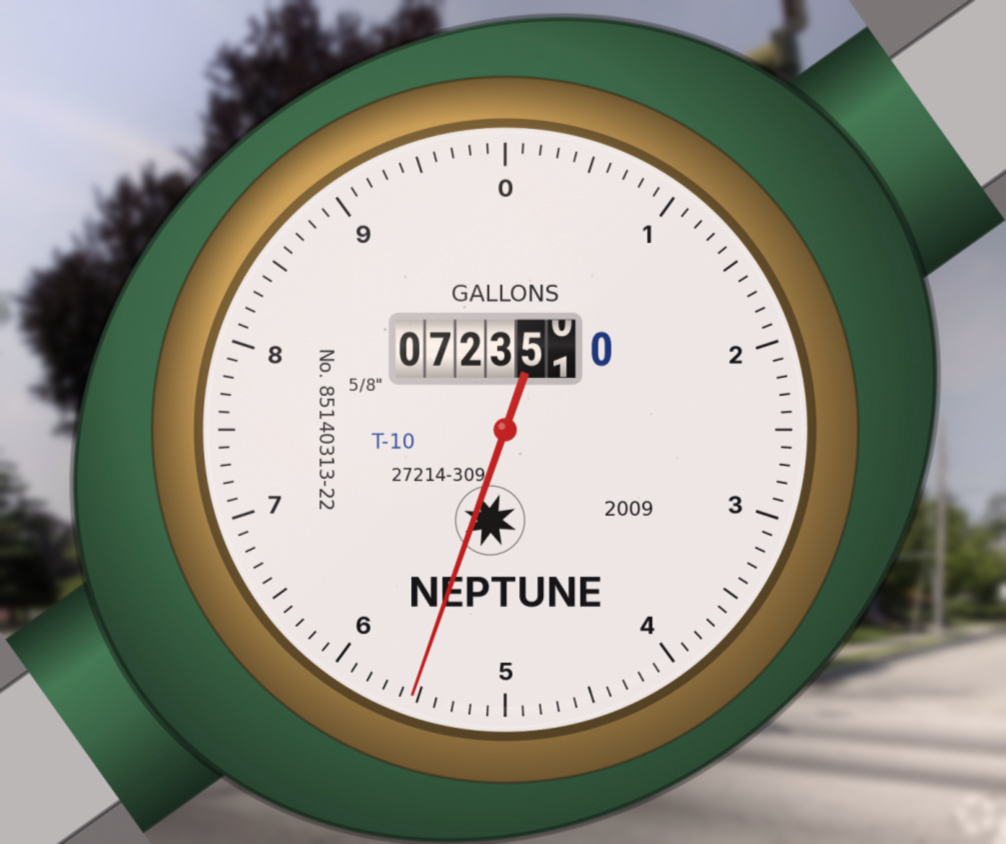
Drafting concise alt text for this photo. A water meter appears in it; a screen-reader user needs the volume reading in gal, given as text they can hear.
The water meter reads 723505.5 gal
